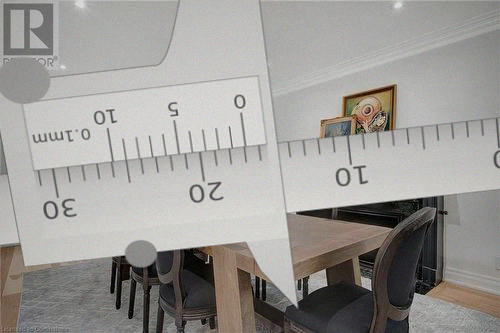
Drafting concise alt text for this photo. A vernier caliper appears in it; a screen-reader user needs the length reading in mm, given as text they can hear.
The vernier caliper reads 16.9 mm
